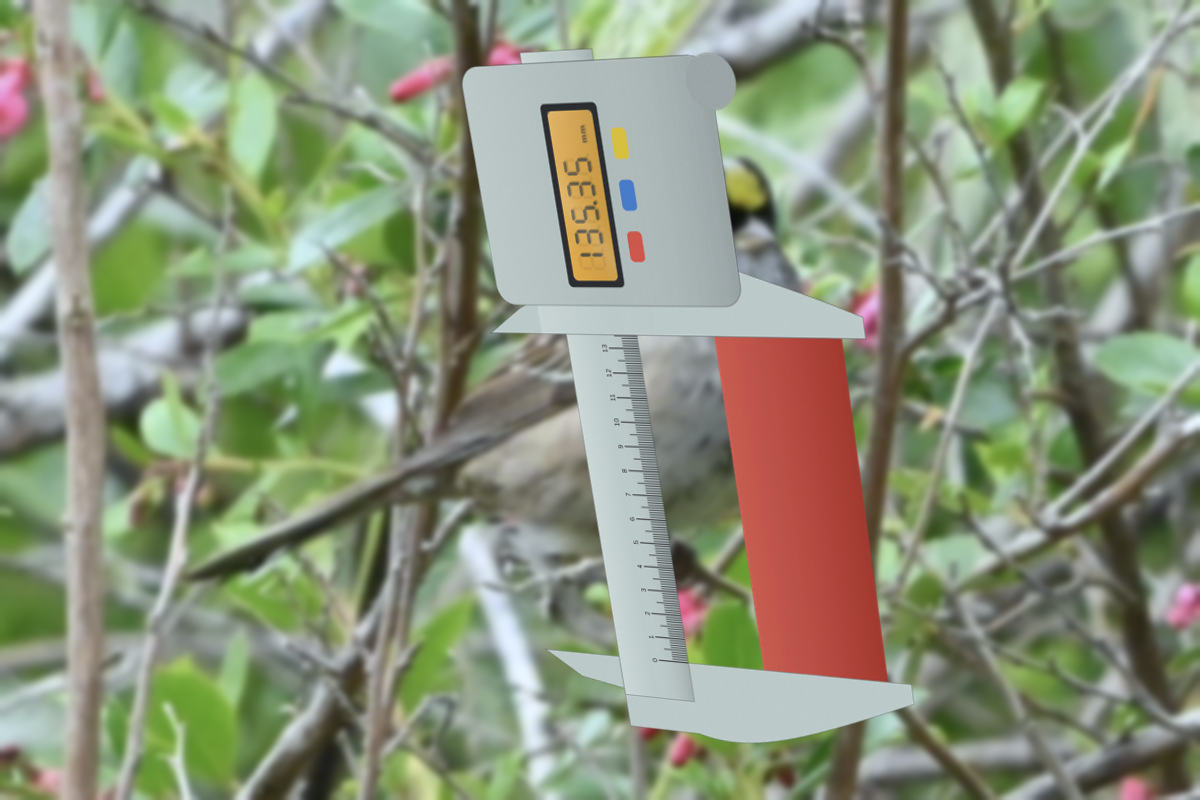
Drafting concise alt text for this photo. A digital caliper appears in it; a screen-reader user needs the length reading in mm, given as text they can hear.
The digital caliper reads 135.35 mm
